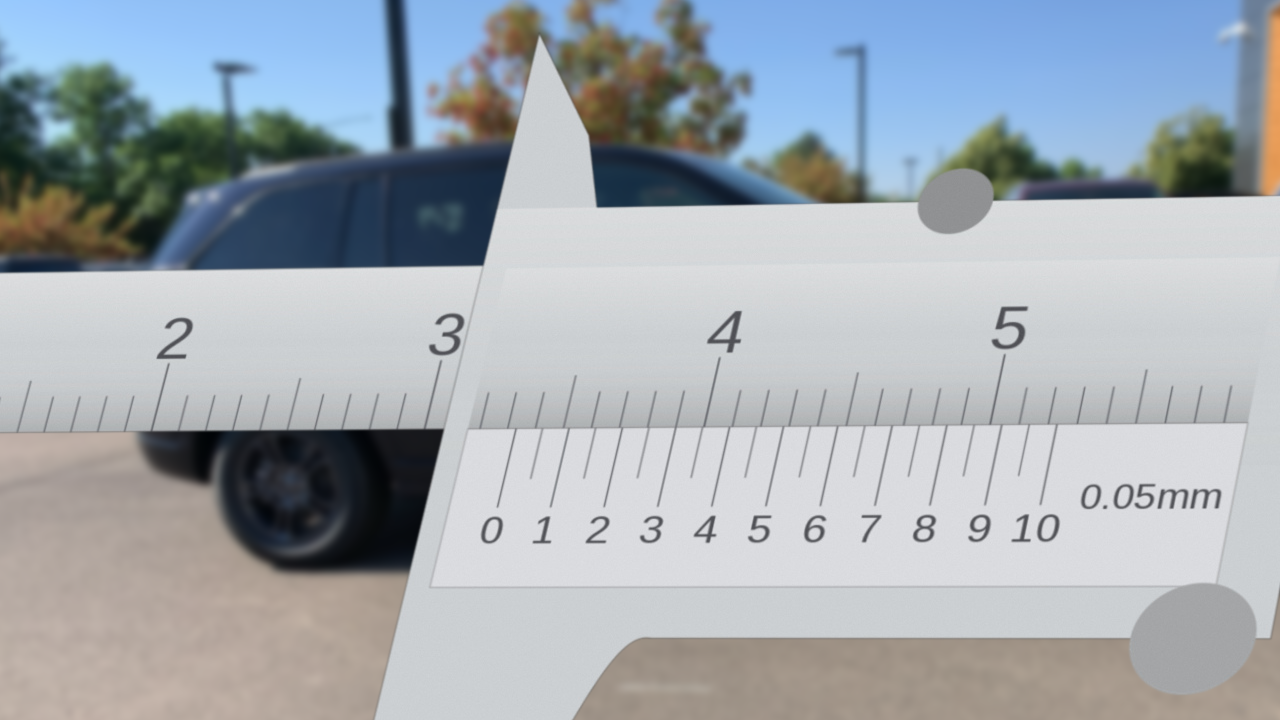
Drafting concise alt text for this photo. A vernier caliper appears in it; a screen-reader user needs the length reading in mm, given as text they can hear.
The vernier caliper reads 33.30 mm
